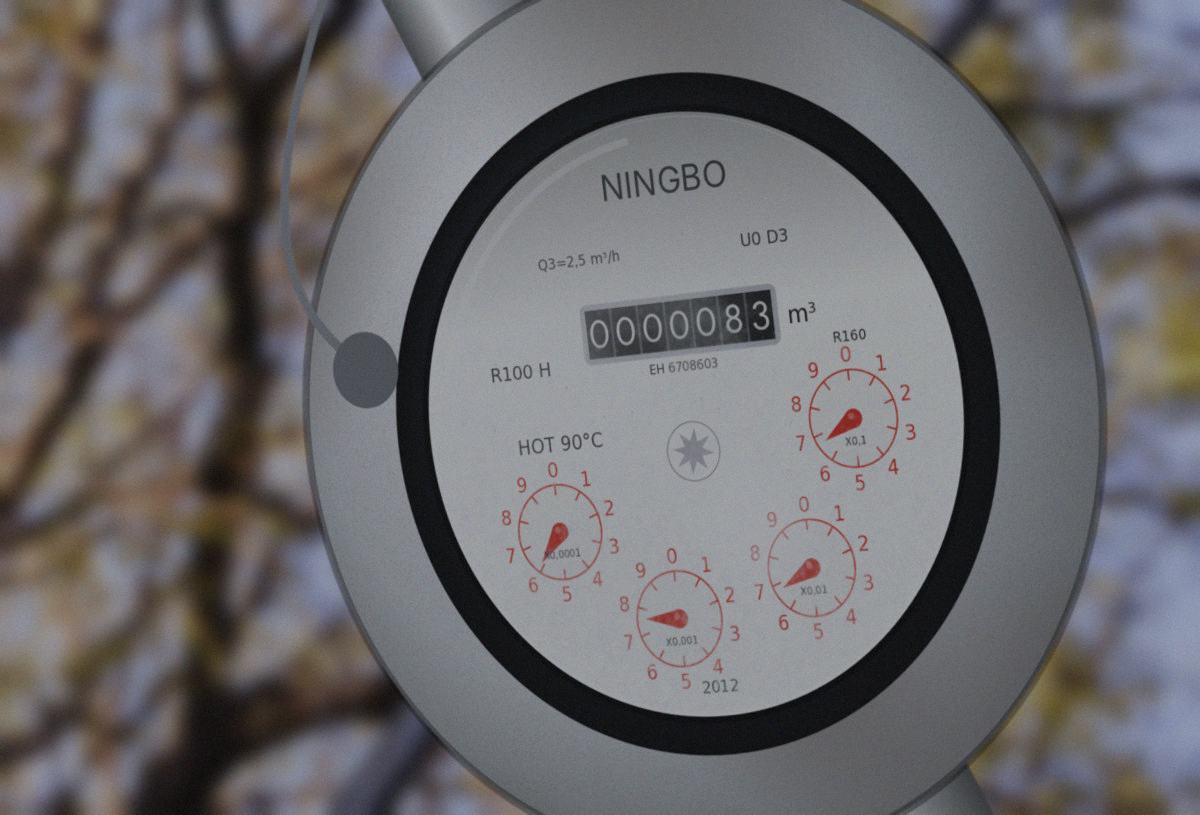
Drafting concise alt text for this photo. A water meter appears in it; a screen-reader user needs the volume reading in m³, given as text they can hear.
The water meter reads 83.6676 m³
